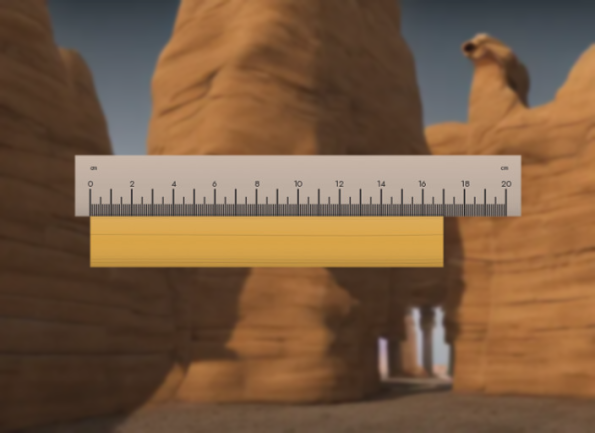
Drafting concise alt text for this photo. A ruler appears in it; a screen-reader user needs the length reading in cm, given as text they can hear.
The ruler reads 17 cm
